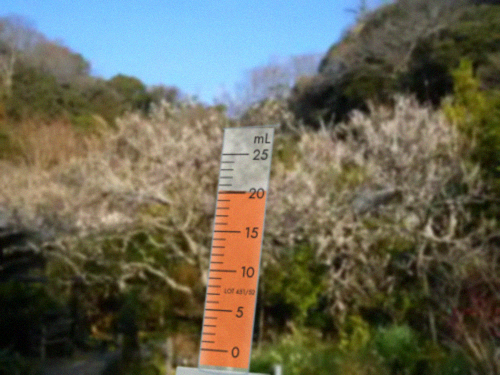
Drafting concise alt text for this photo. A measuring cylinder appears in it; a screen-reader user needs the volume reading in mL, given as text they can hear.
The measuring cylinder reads 20 mL
